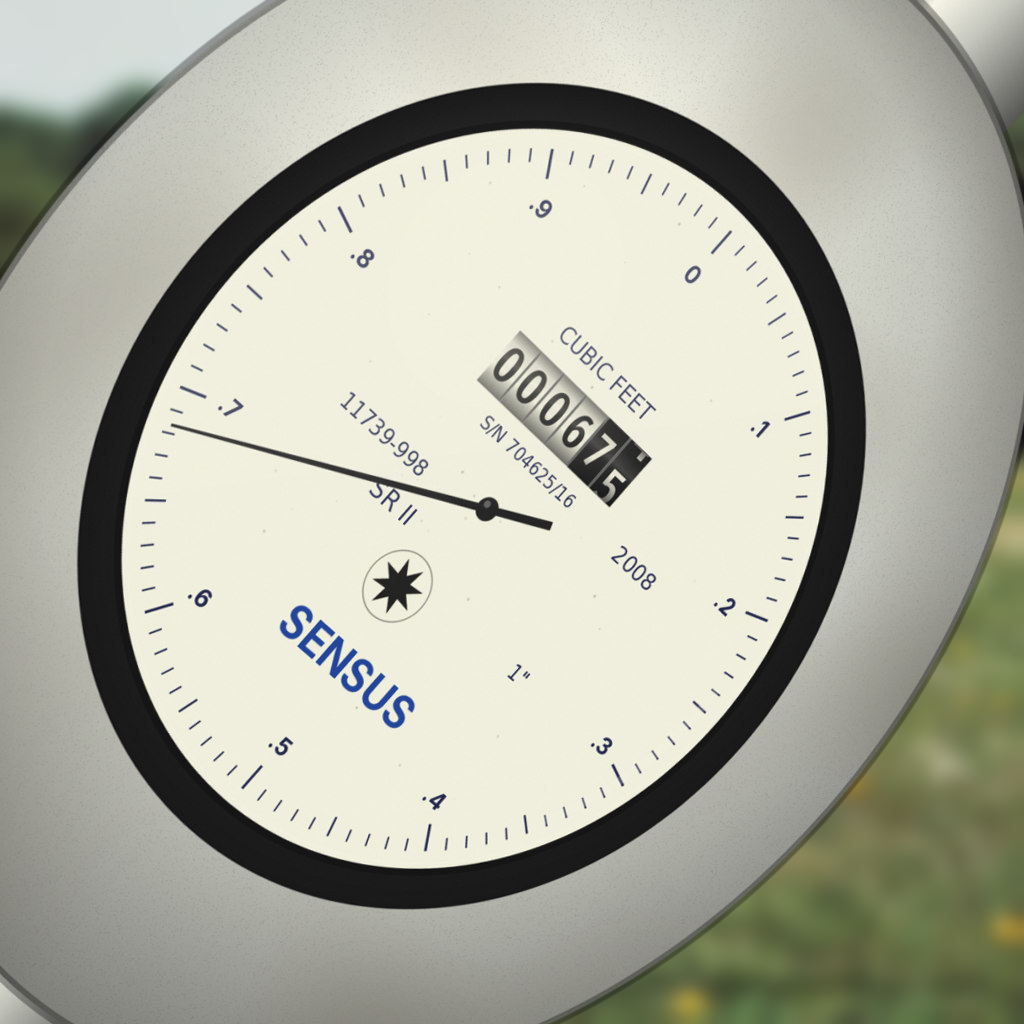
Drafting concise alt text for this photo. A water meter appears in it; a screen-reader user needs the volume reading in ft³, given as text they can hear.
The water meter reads 674.68 ft³
